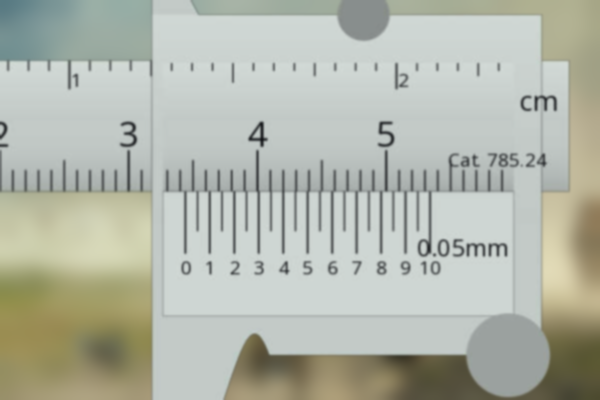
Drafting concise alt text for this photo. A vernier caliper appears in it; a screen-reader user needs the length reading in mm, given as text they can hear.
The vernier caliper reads 34.4 mm
